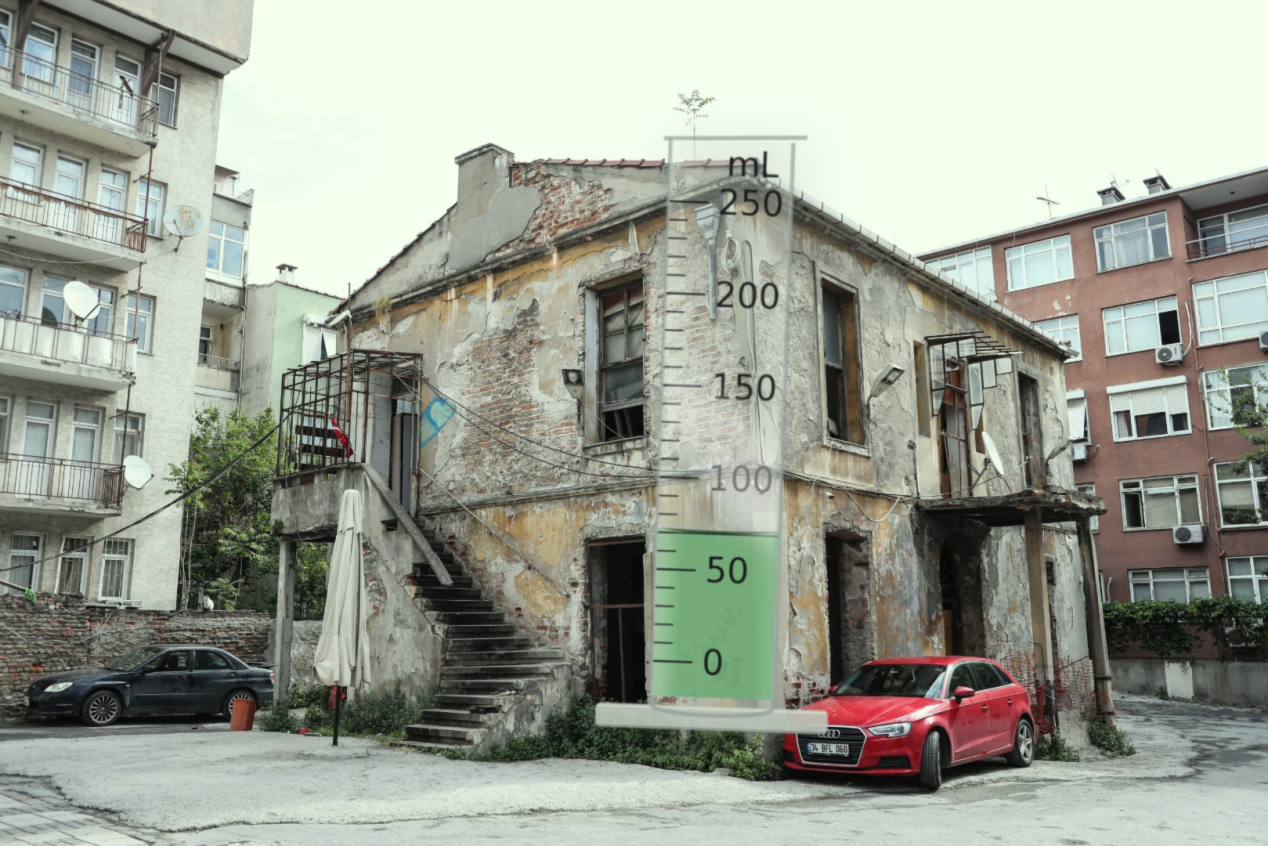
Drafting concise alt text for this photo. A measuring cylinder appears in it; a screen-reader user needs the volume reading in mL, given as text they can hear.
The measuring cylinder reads 70 mL
